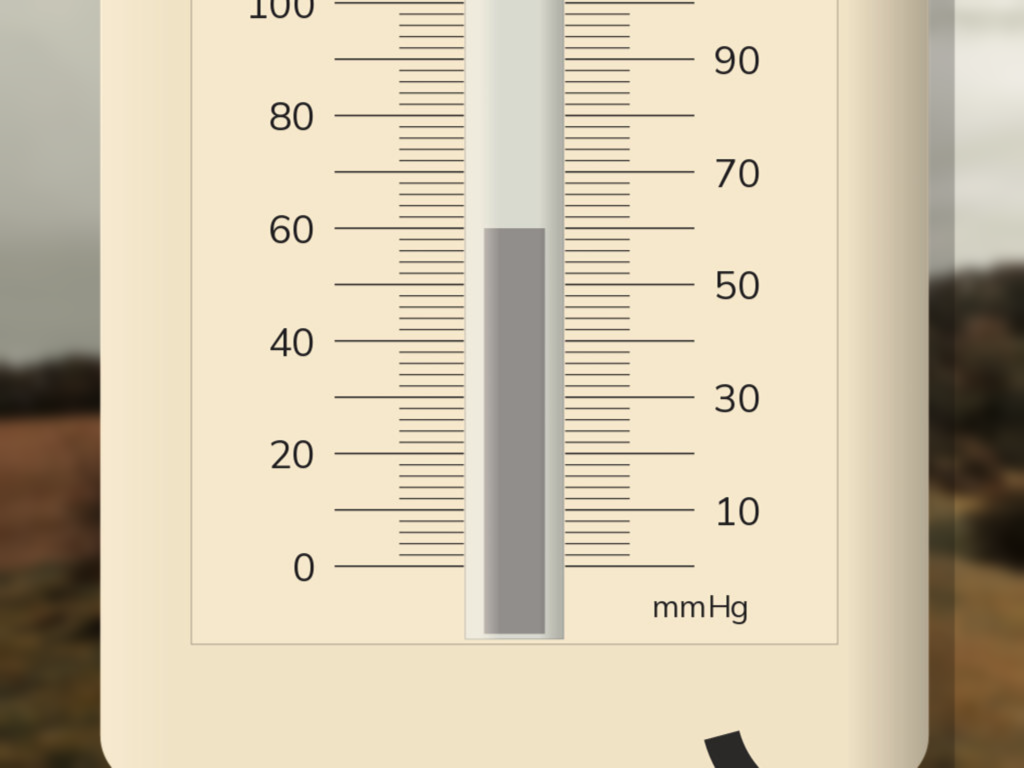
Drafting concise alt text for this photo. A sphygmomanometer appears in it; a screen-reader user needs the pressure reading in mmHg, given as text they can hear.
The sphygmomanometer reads 60 mmHg
